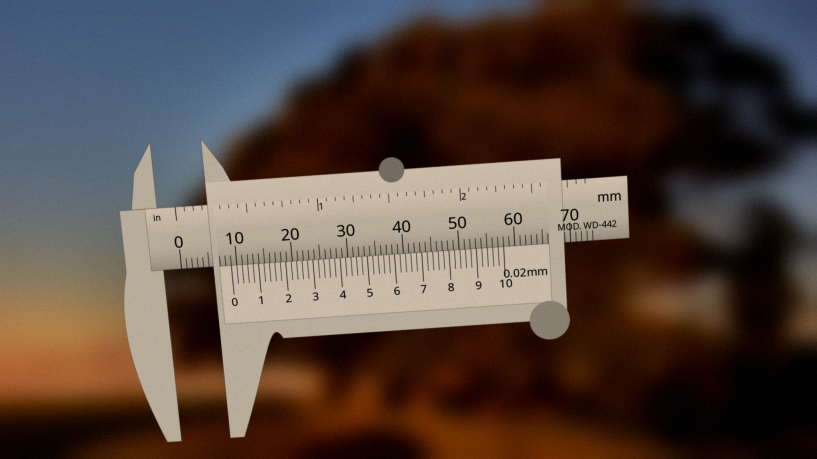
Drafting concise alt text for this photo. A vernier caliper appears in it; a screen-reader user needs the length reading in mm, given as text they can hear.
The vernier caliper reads 9.0 mm
